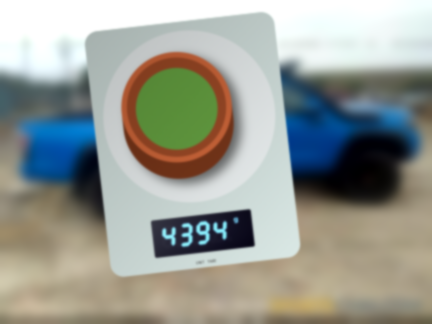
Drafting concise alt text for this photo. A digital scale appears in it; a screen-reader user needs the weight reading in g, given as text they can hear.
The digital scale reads 4394 g
